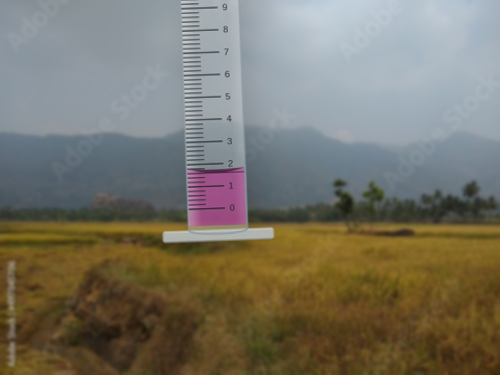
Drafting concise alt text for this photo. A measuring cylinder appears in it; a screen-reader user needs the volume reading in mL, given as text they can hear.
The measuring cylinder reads 1.6 mL
